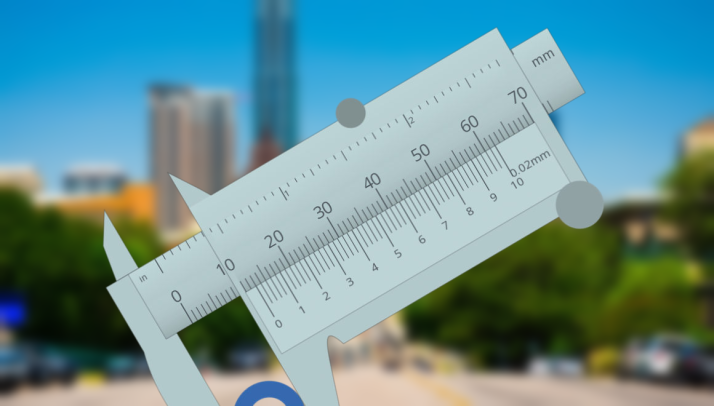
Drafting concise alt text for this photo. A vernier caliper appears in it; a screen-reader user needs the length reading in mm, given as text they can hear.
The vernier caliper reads 13.0 mm
